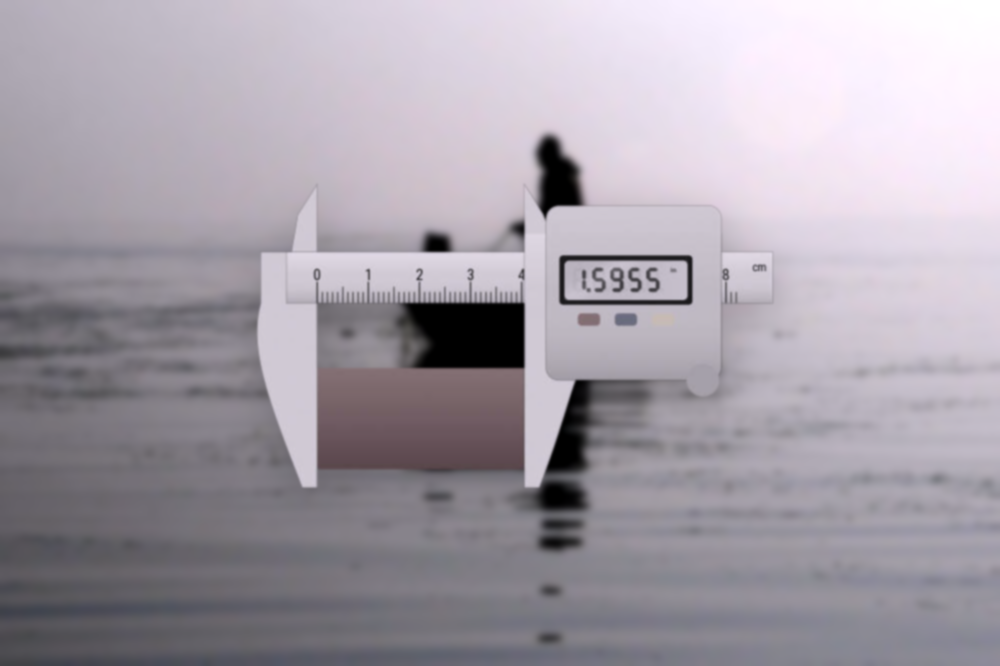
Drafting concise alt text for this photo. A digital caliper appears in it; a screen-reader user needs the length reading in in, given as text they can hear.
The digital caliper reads 1.5955 in
